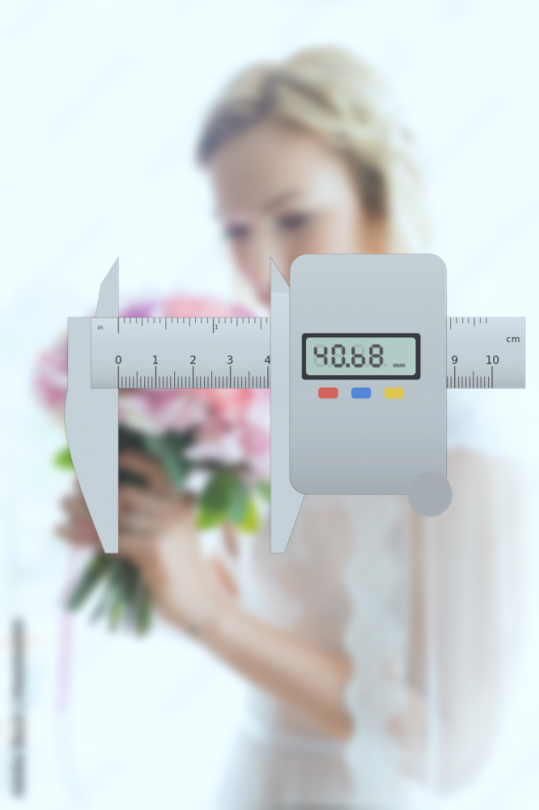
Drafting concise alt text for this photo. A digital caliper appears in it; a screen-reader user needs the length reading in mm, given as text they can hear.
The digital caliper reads 40.68 mm
